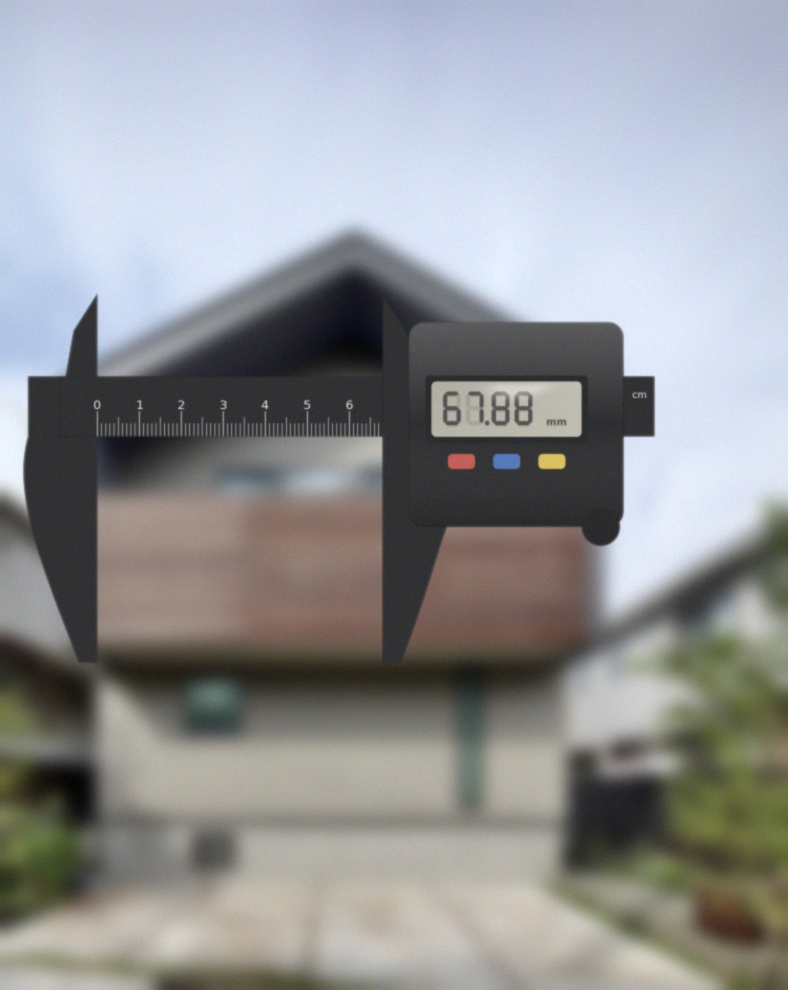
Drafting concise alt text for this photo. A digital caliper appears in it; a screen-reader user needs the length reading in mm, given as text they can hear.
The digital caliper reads 67.88 mm
